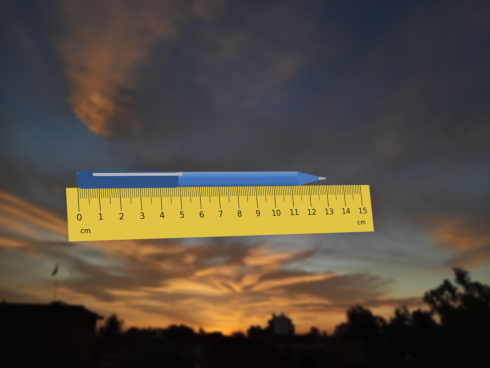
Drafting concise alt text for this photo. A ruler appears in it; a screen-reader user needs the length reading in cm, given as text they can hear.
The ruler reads 13 cm
